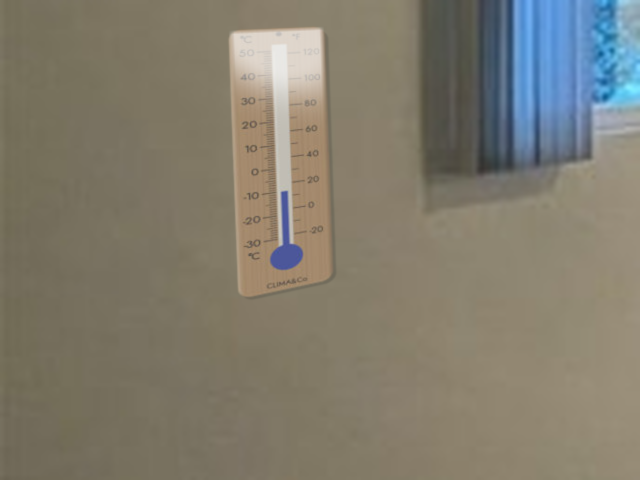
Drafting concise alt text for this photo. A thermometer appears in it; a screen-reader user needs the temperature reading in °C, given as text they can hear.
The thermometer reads -10 °C
